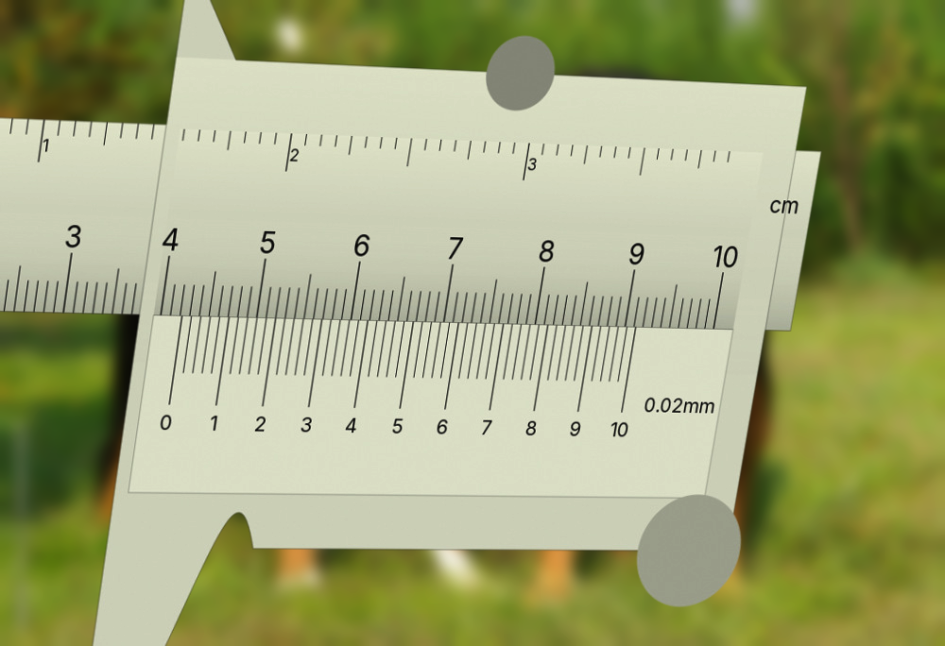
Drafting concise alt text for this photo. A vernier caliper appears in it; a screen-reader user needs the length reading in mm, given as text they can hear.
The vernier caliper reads 42.2 mm
